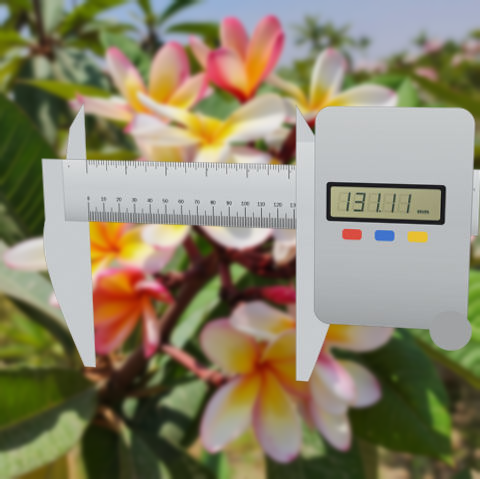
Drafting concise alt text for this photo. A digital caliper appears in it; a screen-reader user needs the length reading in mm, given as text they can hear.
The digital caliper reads 131.11 mm
